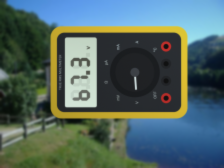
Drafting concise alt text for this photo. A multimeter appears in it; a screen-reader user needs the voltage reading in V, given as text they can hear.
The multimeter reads 67.3 V
